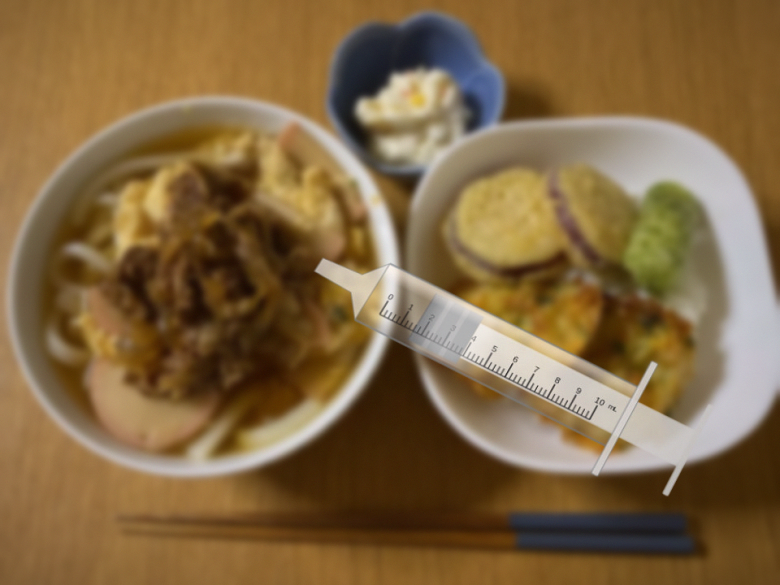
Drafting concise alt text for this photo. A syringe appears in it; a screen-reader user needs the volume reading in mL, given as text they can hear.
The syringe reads 1.6 mL
